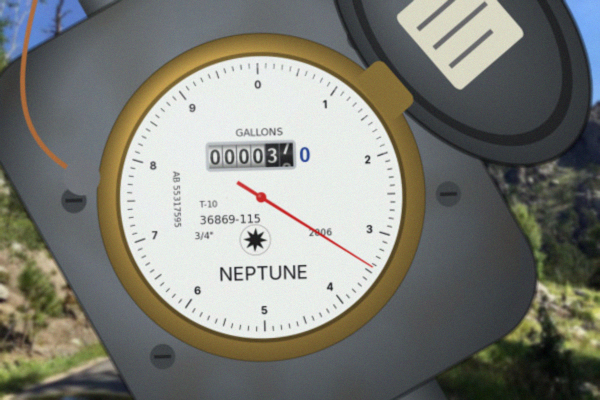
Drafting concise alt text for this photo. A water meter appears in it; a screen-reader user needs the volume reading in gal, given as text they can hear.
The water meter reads 373.4 gal
